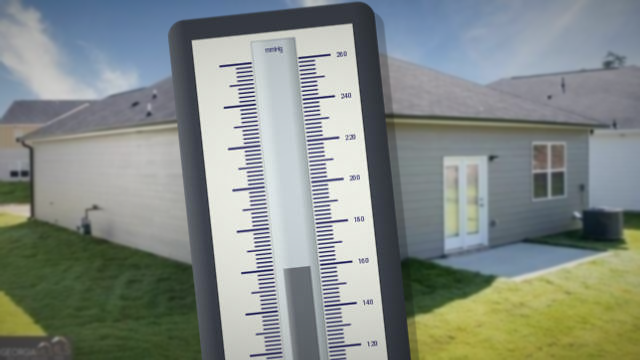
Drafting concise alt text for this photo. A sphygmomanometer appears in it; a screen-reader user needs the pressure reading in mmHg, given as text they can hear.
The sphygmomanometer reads 160 mmHg
